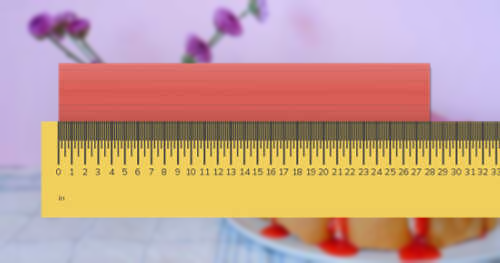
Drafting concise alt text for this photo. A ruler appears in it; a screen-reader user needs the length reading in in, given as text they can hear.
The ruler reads 28 in
